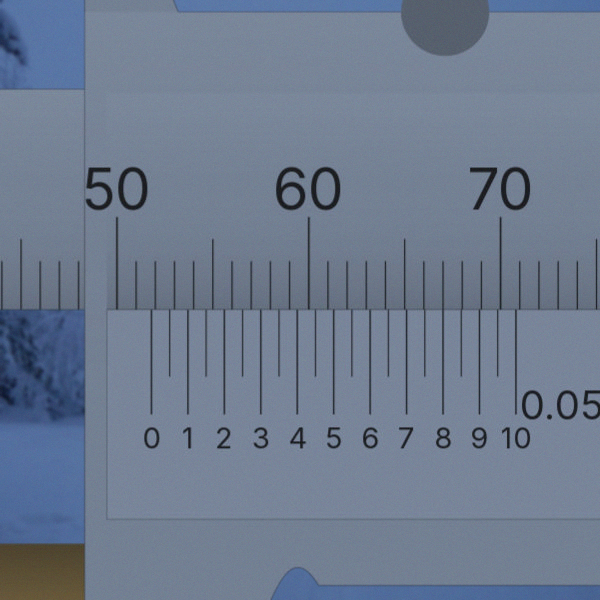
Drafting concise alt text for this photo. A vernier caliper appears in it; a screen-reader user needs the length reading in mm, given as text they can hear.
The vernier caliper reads 51.8 mm
